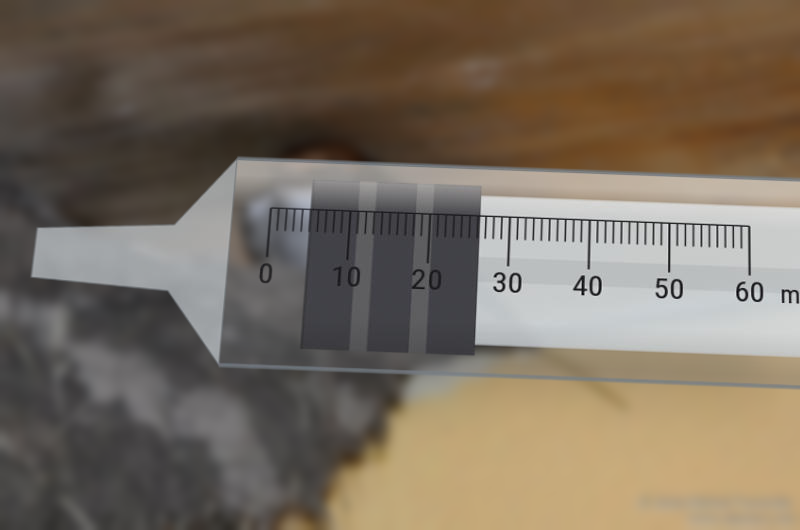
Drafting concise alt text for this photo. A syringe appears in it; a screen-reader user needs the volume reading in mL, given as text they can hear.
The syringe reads 5 mL
